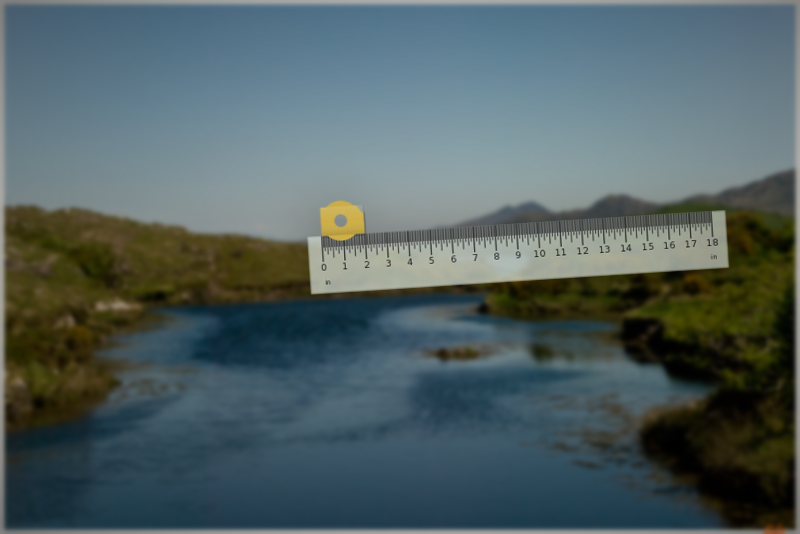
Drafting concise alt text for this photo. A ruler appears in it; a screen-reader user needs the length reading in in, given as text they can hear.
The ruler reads 2 in
